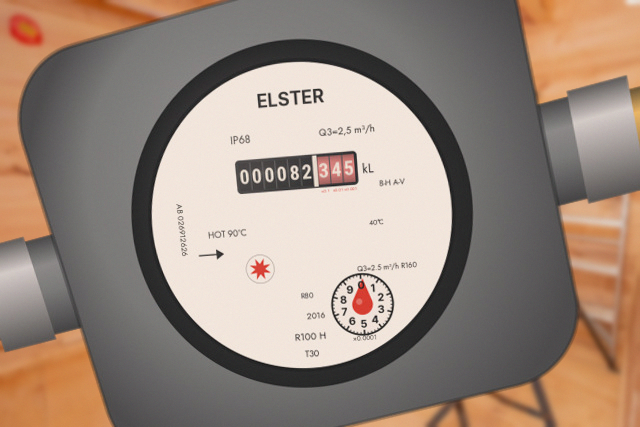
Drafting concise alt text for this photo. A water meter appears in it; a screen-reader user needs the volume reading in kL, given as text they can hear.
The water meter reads 82.3450 kL
